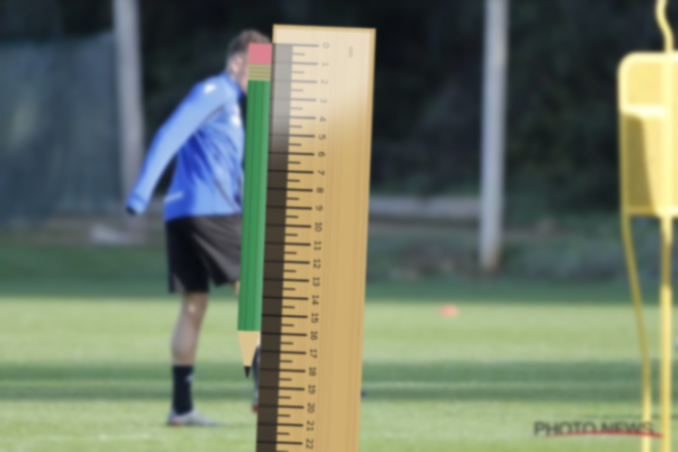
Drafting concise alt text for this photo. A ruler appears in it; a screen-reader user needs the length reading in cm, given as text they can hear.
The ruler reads 18.5 cm
